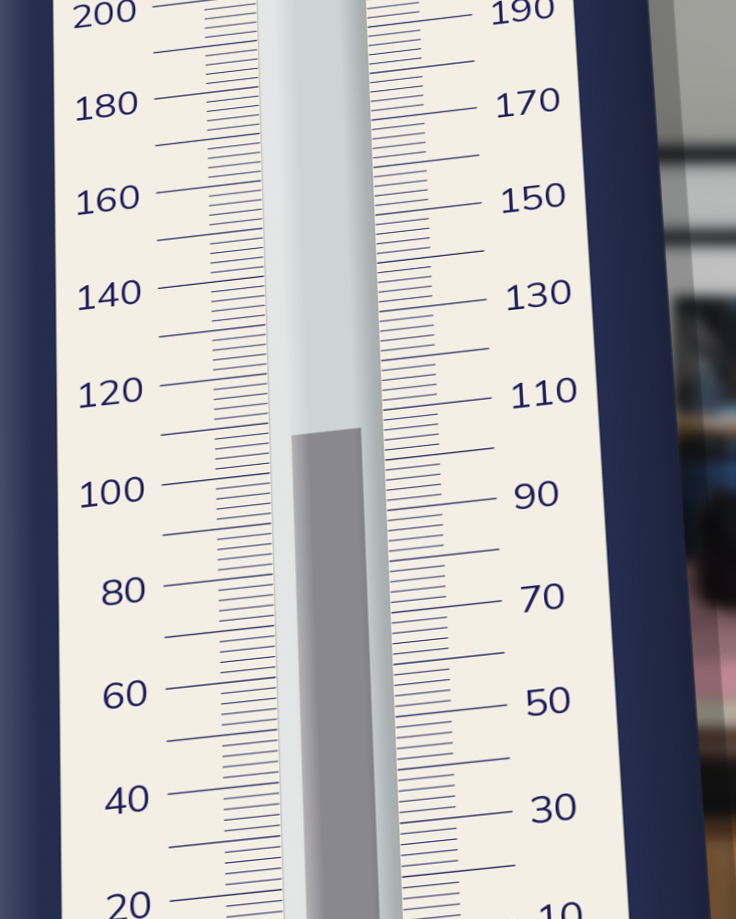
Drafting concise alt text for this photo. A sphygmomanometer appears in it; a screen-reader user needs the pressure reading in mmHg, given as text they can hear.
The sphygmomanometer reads 107 mmHg
